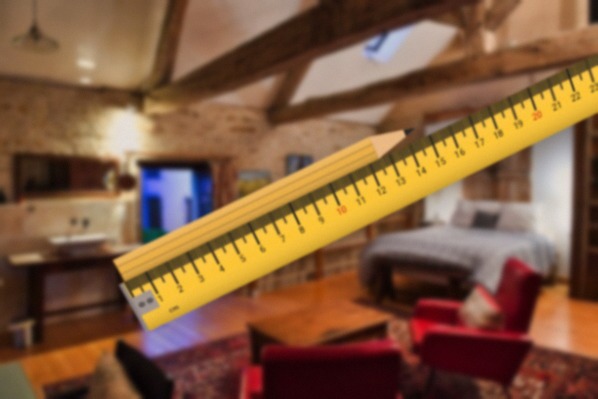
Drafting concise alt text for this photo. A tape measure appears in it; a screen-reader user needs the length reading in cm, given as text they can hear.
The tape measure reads 14.5 cm
